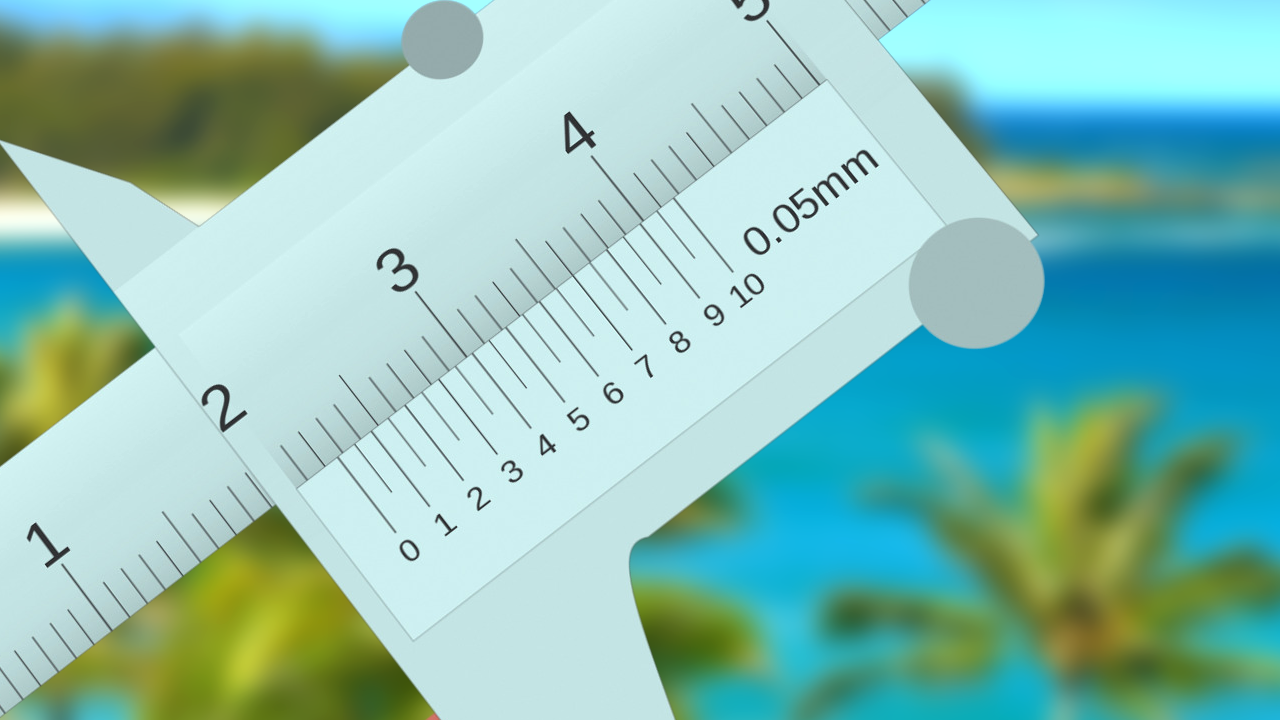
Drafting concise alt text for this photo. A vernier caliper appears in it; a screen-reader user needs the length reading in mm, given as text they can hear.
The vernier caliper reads 22.7 mm
